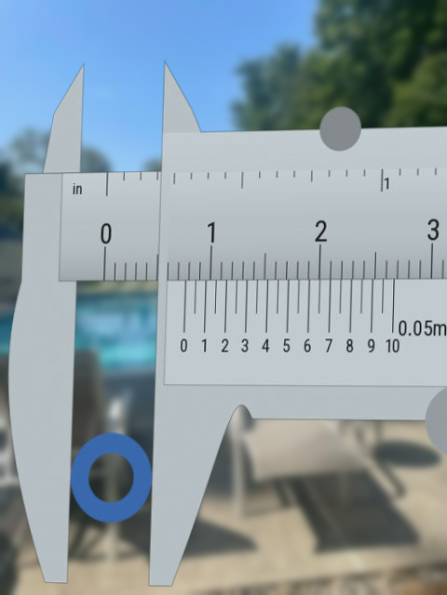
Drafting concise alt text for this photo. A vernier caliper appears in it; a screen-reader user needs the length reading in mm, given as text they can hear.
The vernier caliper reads 7.7 mm
